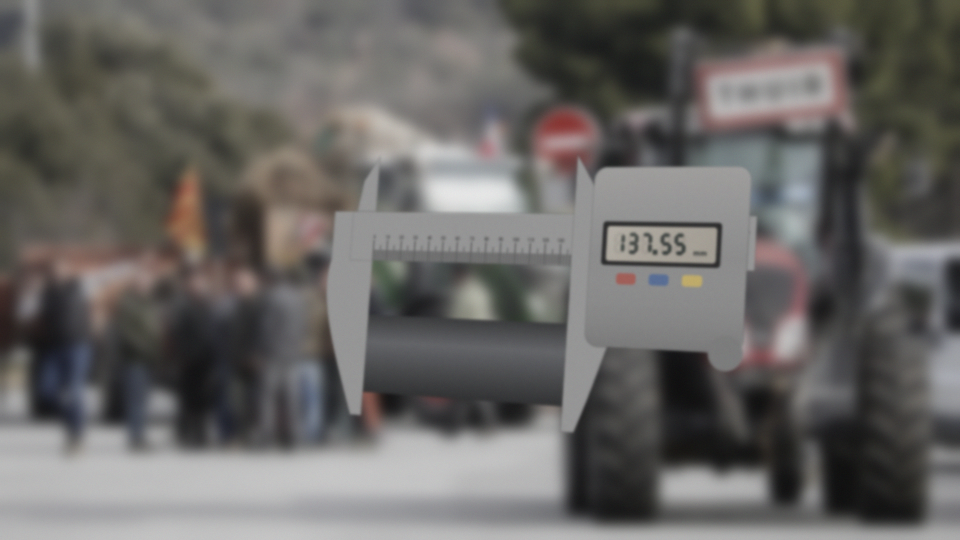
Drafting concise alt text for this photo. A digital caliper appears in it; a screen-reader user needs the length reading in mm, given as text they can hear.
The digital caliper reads 137.55 mm
